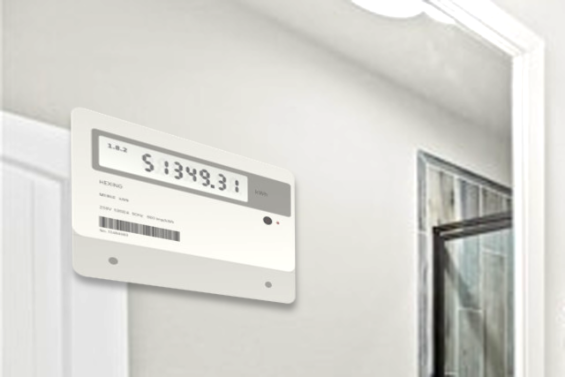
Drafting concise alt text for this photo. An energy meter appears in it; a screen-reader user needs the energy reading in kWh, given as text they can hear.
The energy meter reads 51349.31 kWh
